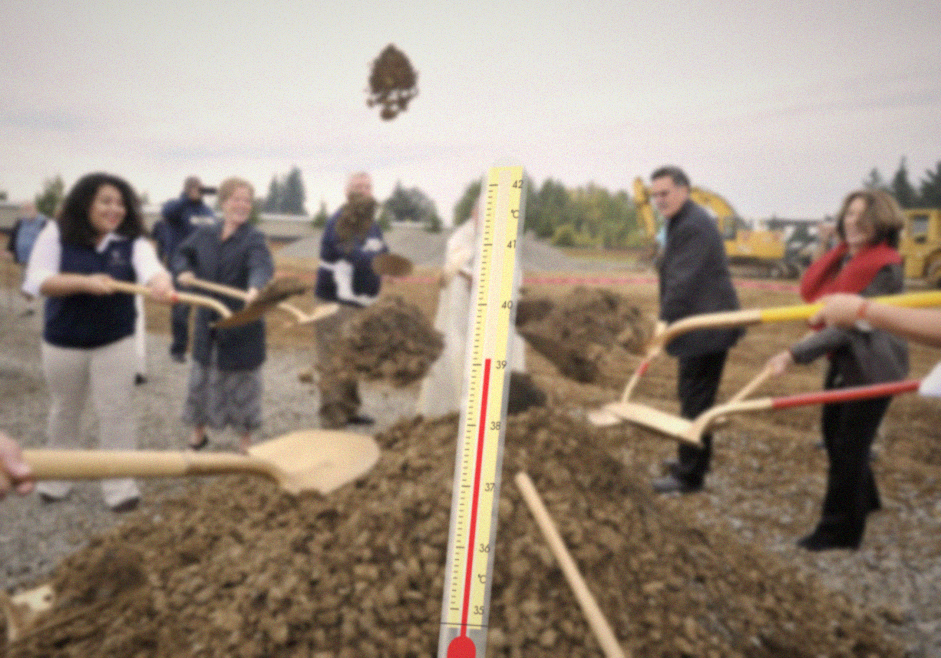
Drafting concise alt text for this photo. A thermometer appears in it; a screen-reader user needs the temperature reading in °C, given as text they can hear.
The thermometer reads 39.1 °C
